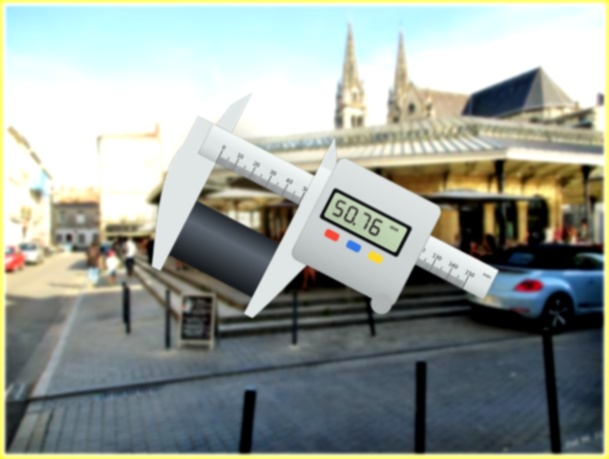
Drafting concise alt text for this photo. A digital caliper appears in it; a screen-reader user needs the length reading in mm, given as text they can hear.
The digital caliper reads 50.76 mm
